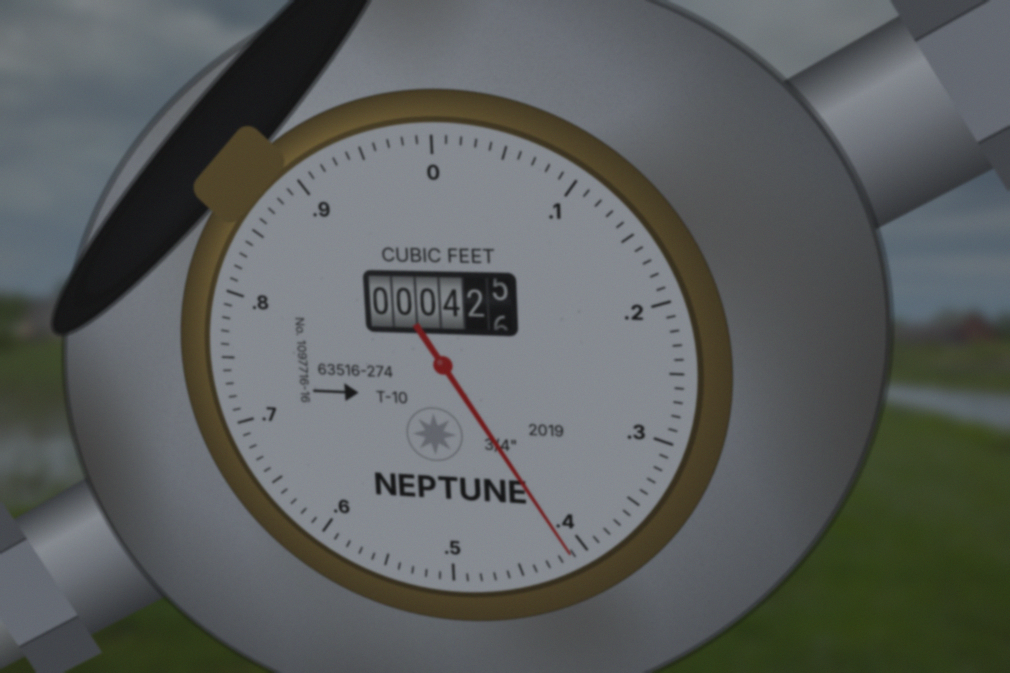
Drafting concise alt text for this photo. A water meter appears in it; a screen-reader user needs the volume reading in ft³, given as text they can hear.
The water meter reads 425.41 ft³
